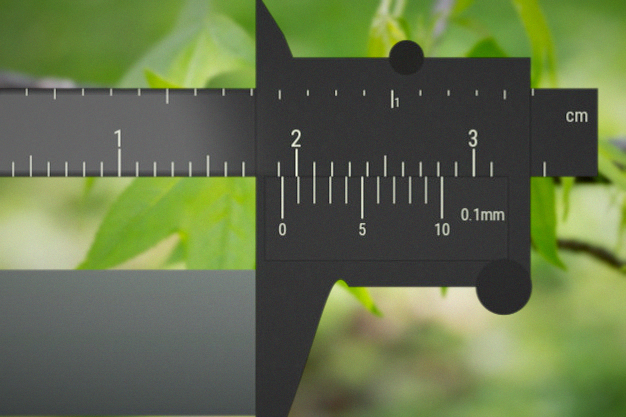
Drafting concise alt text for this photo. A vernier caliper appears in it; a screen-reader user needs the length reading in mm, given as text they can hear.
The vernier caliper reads 19.2 mm
